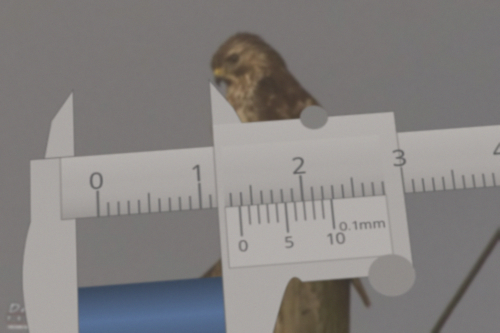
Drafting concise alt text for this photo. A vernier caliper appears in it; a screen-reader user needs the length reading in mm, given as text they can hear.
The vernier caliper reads 13.8 mm
